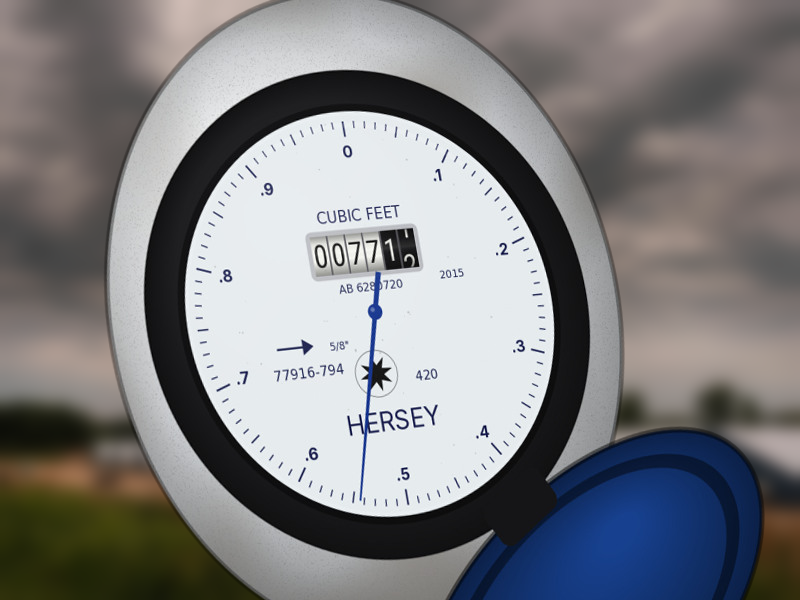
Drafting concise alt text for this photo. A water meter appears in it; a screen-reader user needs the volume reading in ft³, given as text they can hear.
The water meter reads 7711.54 ft³
